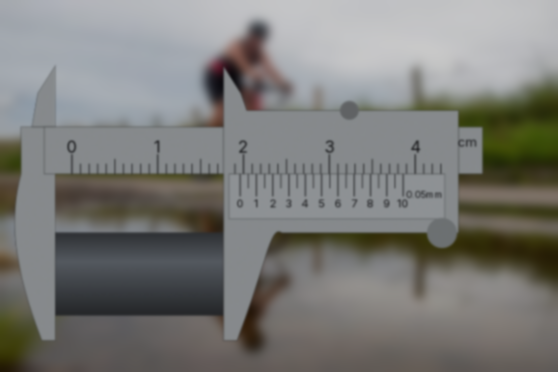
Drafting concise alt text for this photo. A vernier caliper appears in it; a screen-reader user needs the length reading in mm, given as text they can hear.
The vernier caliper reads 19.6 mm
